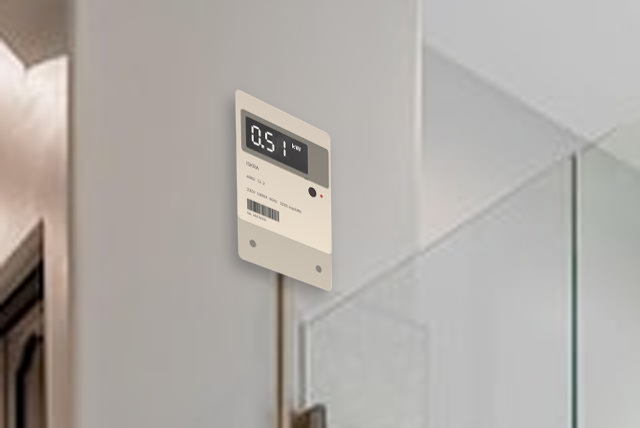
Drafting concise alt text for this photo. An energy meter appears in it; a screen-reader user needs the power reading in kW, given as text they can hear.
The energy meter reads 0.51 kW
